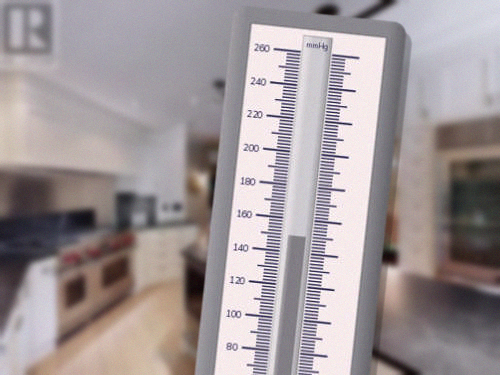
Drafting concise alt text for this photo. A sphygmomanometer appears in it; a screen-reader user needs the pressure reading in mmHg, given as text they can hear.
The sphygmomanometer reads 150 mmHg
